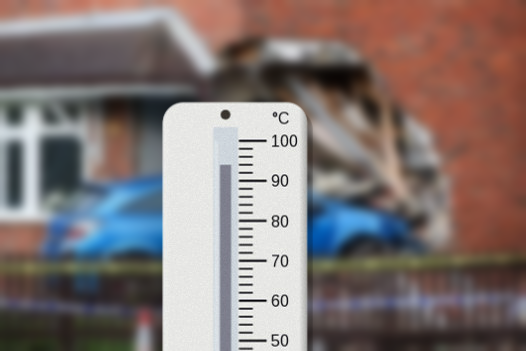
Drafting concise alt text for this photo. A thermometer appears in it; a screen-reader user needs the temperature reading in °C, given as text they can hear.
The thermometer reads 94 °C
